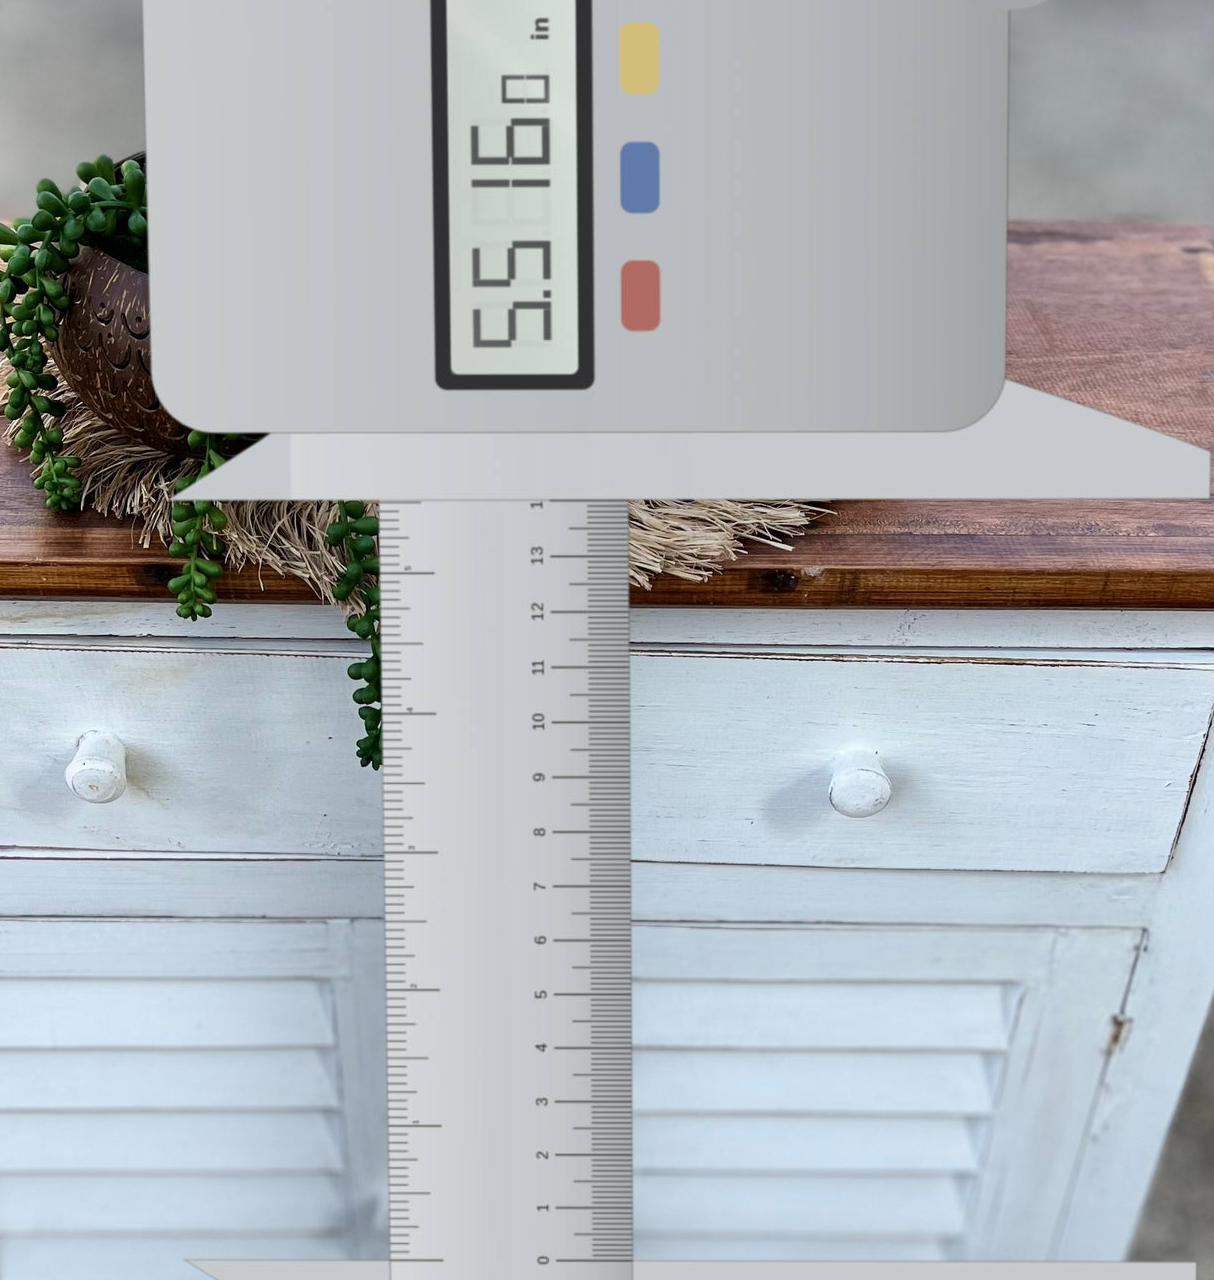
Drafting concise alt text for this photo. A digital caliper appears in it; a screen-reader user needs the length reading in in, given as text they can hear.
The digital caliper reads 5.5160 in
